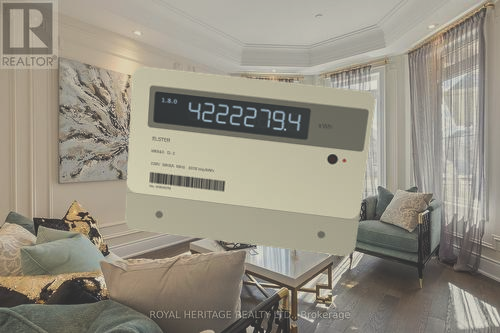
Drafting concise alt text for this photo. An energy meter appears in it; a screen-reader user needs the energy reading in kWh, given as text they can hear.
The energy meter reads 4222279.4 kWh
